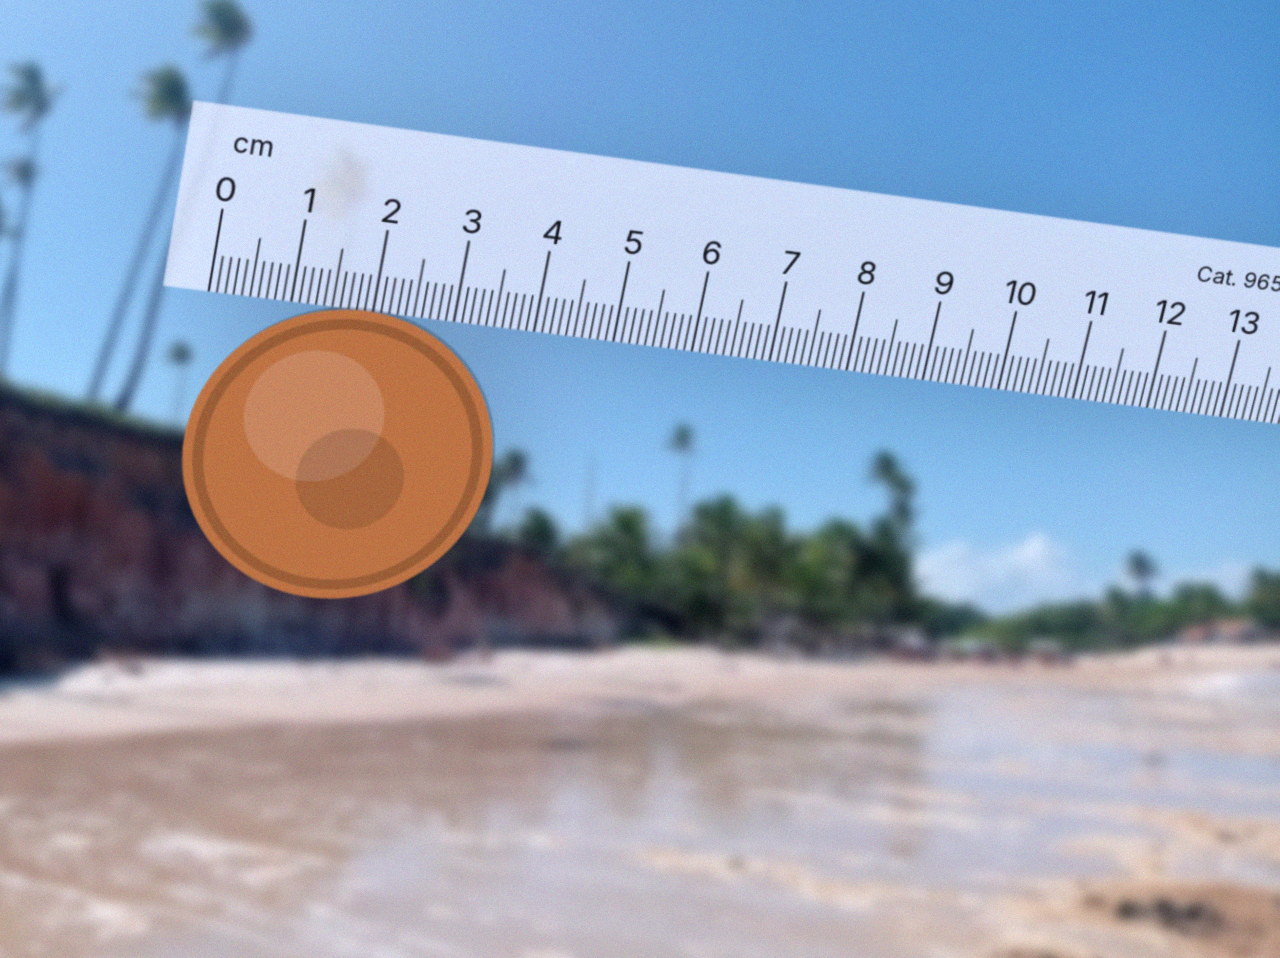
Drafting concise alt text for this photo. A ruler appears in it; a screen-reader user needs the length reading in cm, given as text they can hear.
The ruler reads 3.8 cm
